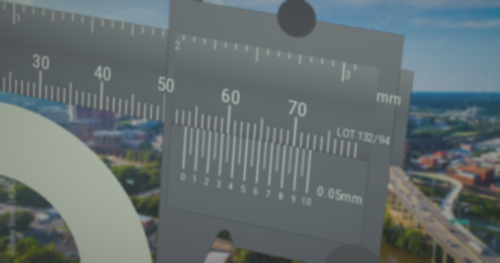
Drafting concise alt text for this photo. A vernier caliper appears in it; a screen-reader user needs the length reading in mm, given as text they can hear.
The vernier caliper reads 53.5 mm
